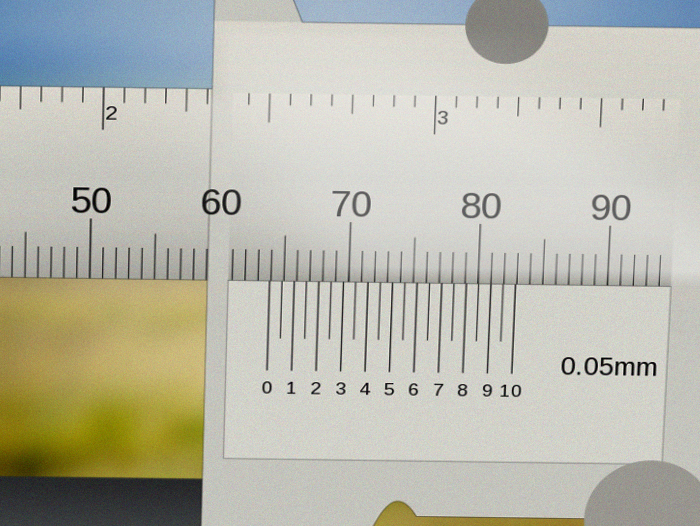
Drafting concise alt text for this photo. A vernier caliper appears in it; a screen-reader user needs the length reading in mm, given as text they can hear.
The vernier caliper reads 63.9 mm
